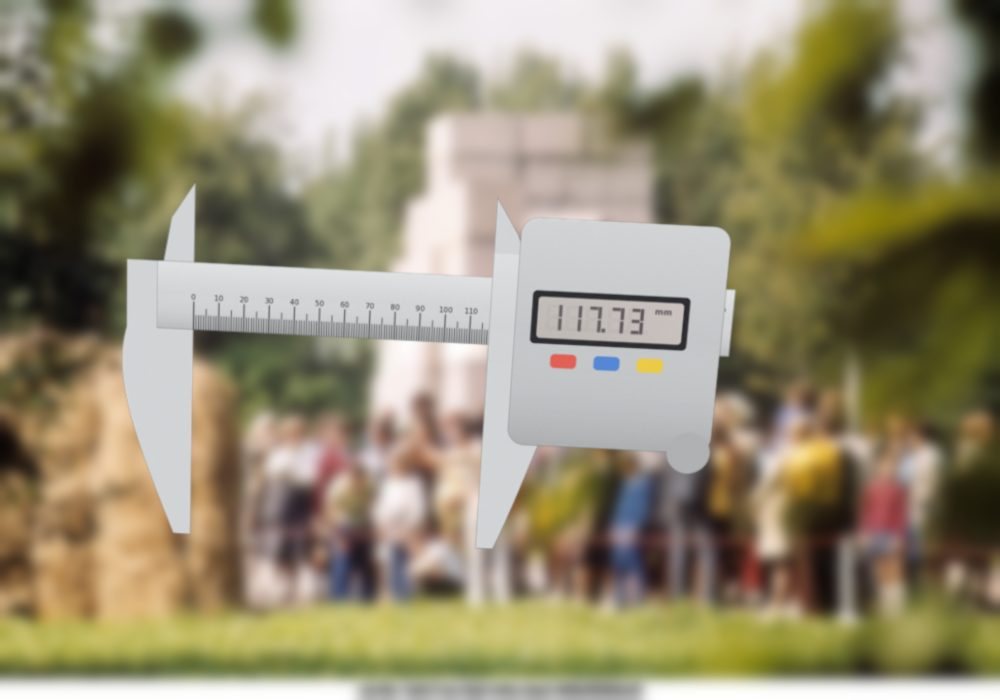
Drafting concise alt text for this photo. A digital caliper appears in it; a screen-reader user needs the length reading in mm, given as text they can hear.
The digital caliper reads 117.73 mm
